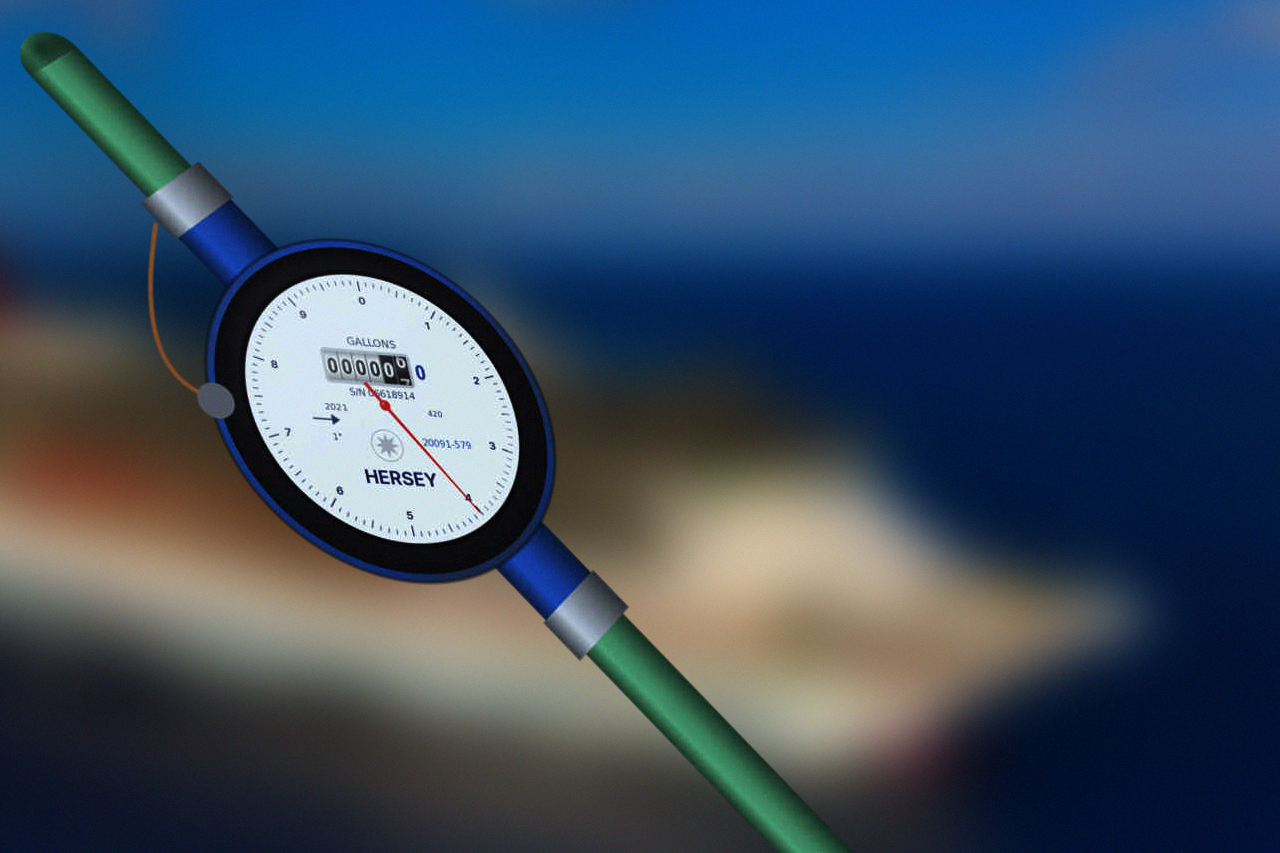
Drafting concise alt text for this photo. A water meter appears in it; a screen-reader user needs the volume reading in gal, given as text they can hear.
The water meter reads 64.0 gal
